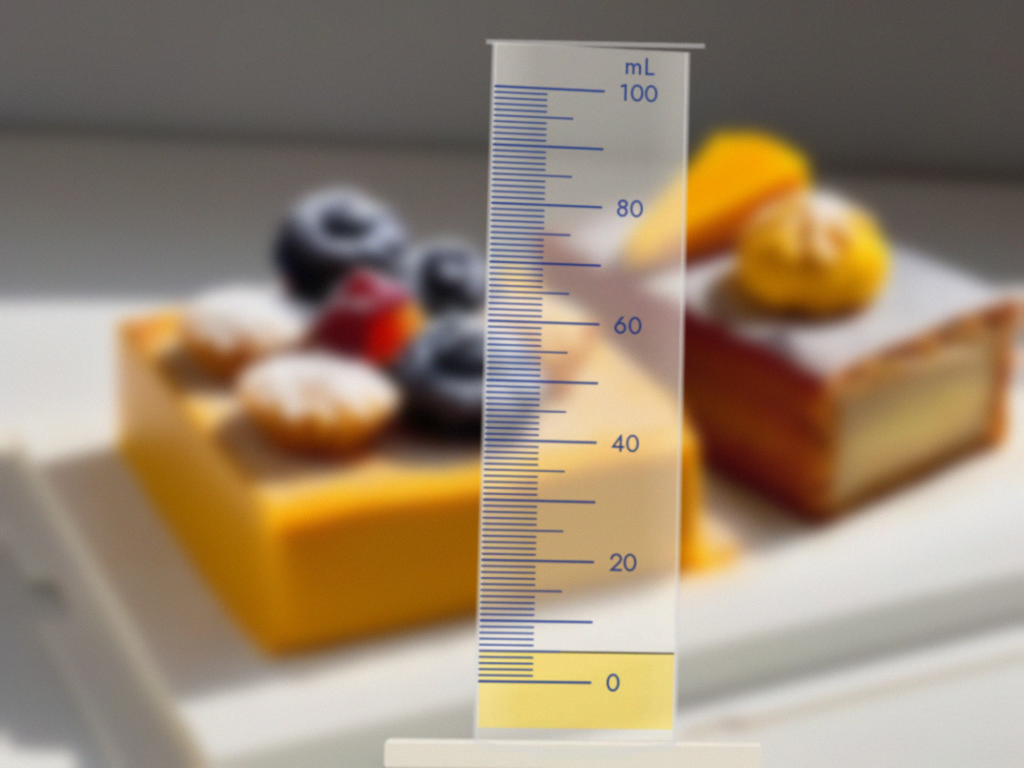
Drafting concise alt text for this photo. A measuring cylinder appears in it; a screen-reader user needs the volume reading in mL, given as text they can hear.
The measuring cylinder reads 5 mL
